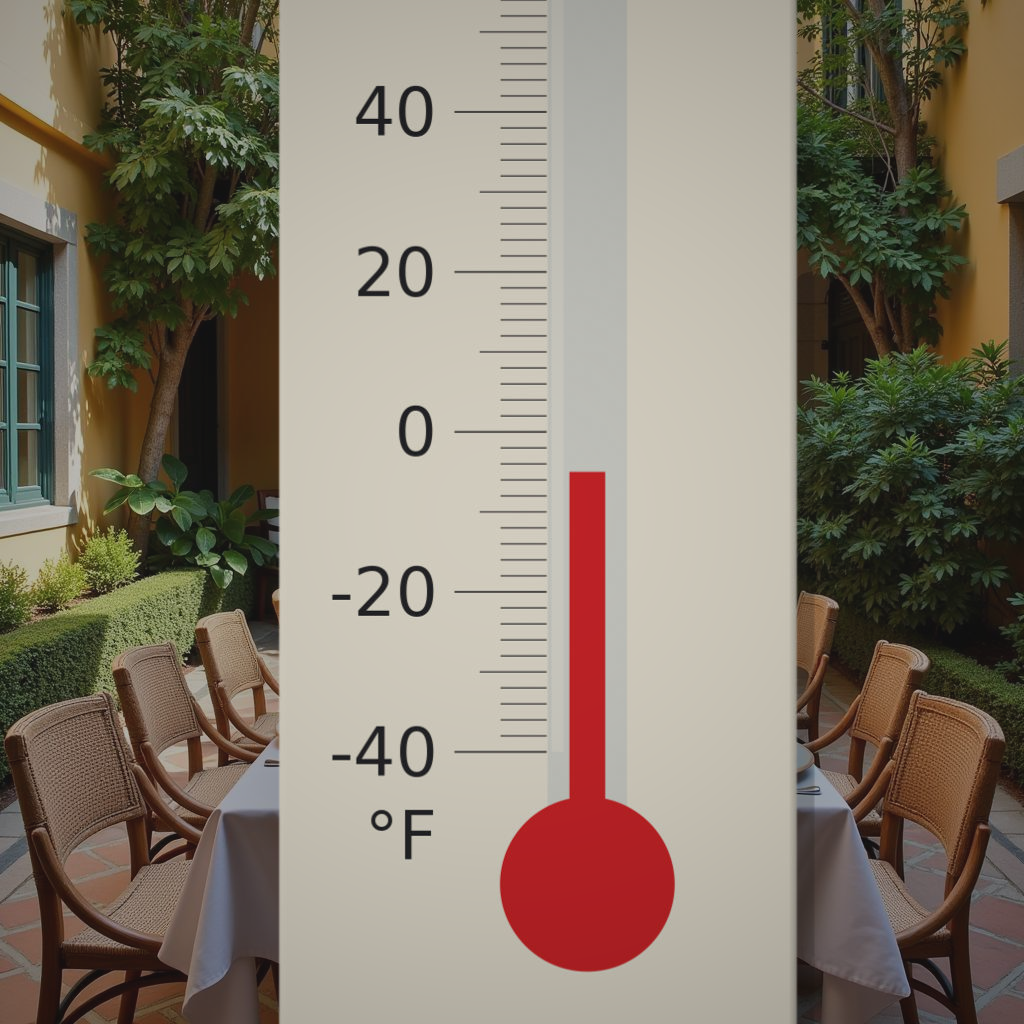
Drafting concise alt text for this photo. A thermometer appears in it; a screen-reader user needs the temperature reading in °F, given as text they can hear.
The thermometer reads -5 °F
